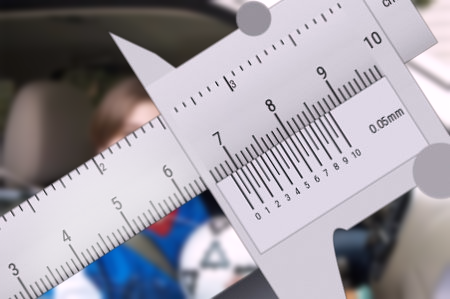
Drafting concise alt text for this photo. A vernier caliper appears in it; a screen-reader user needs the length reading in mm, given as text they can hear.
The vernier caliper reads 68.6 mm
